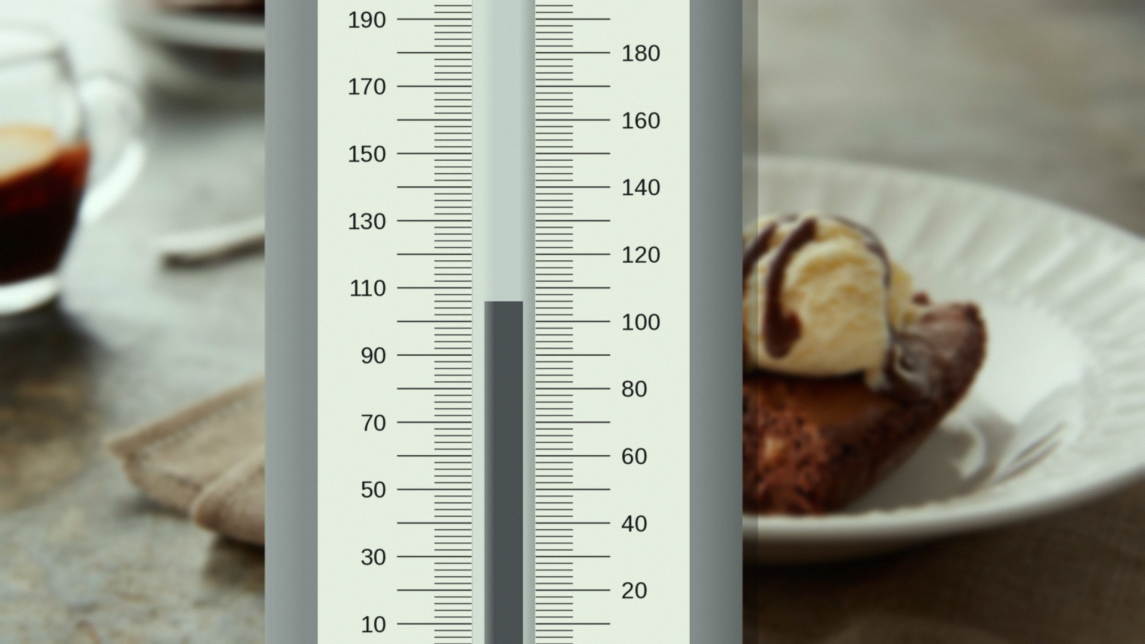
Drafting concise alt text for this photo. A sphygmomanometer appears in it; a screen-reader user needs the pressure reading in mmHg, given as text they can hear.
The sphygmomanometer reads 106 mmHg
